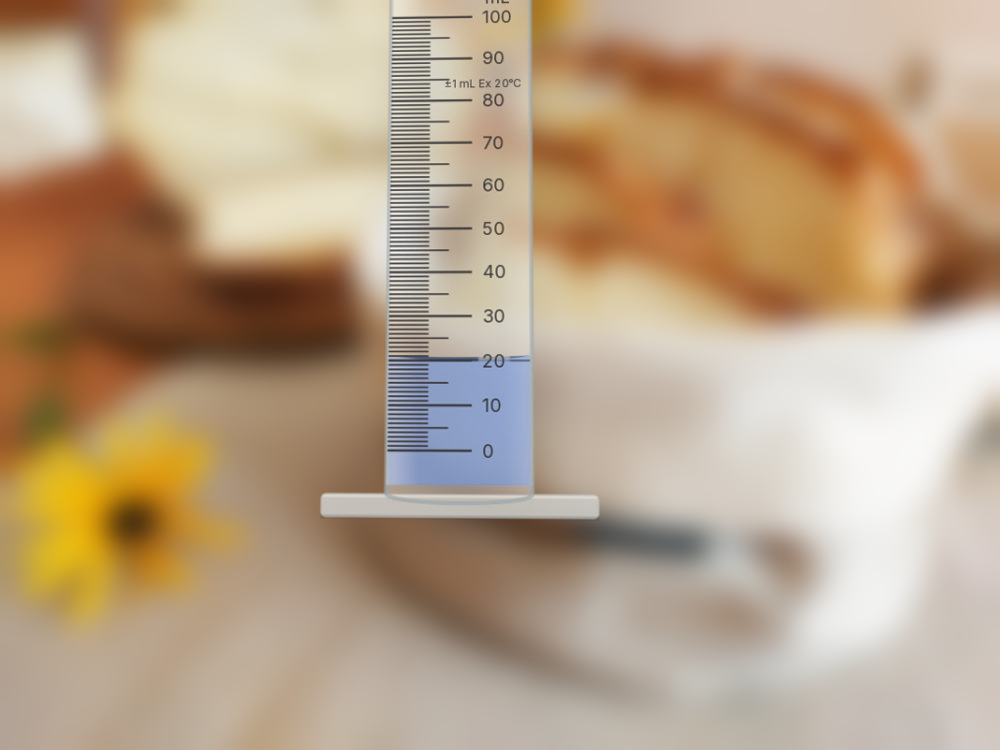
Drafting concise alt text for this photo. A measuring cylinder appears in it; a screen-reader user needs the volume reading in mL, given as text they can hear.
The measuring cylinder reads 20 mL
